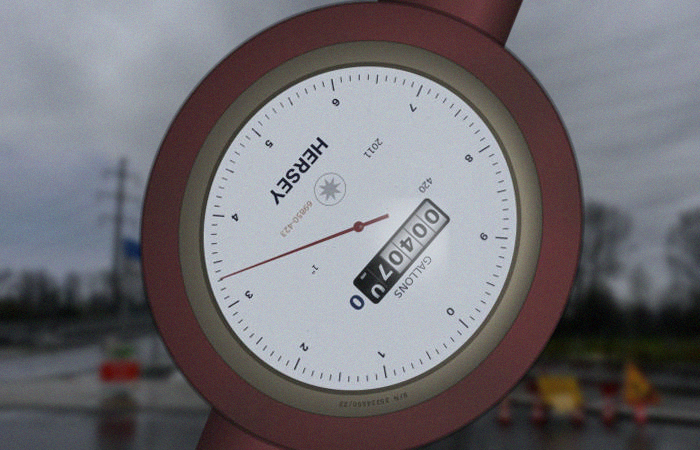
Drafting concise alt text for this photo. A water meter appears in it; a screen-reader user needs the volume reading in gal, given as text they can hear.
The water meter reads 40703.3 gal
